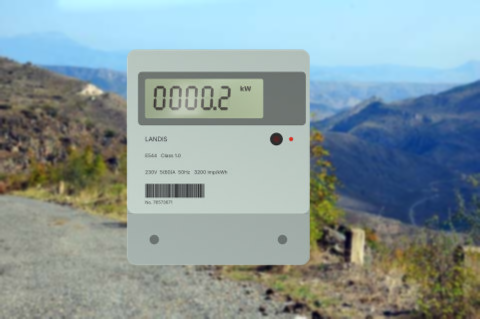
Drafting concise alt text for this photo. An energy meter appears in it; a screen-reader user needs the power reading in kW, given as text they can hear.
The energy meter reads 0.2 kW
